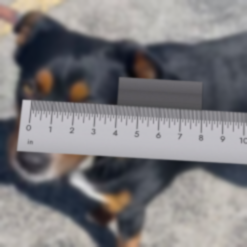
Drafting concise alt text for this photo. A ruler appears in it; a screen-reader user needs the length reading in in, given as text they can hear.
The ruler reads 4 in
